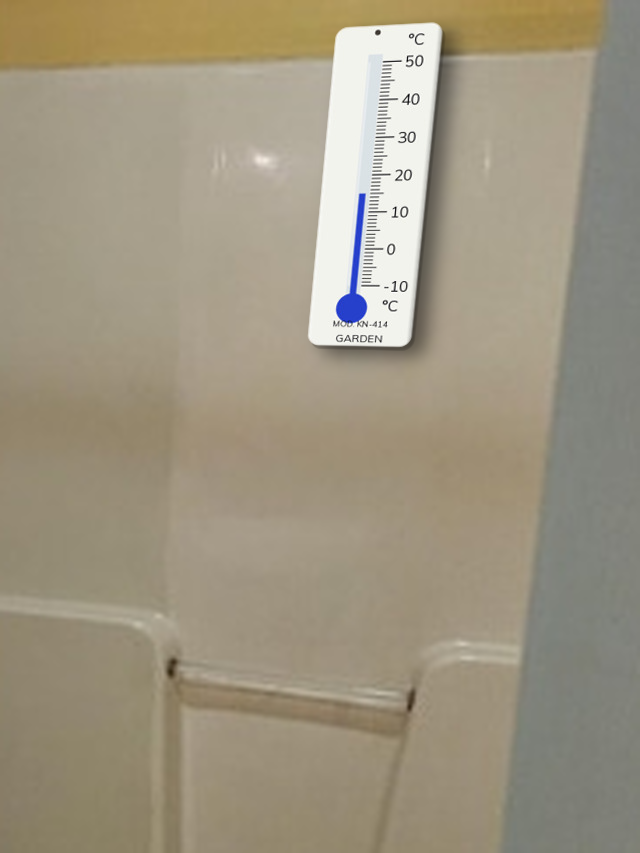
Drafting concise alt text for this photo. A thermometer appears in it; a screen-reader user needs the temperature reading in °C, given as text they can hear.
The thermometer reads 15 °C
